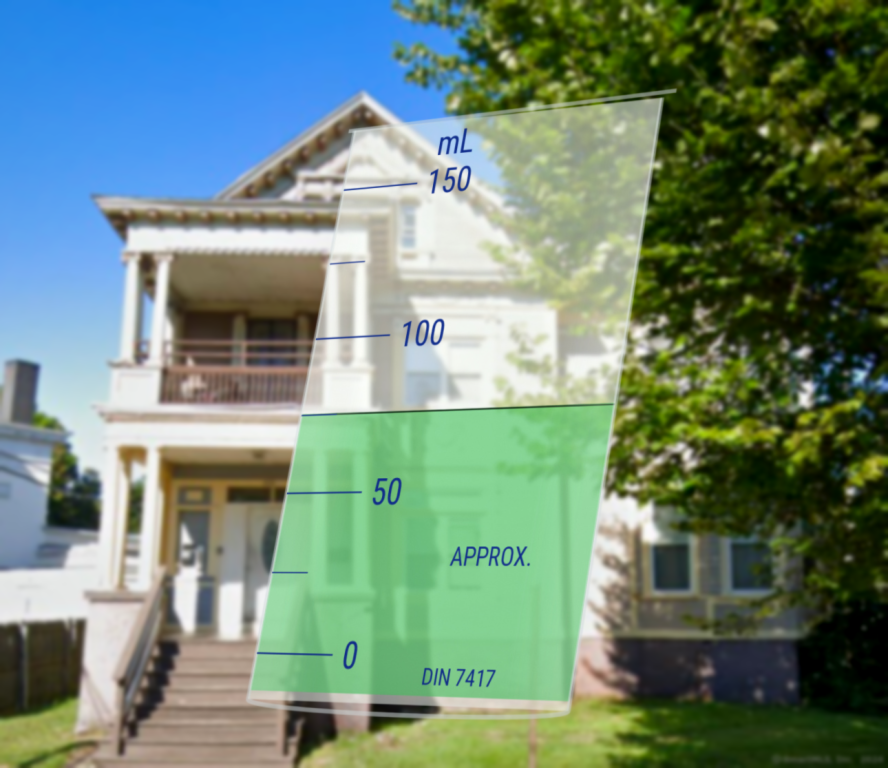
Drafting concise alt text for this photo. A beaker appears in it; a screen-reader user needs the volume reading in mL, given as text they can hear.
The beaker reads 75 mL
